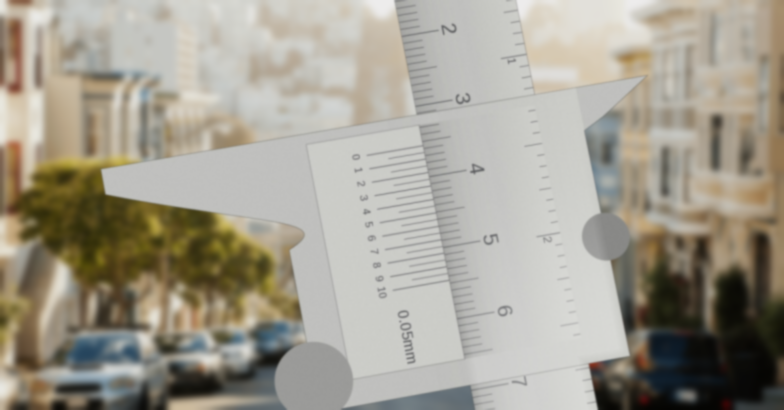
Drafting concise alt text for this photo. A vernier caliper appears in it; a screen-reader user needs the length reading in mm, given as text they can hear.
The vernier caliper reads 35.6 mm
